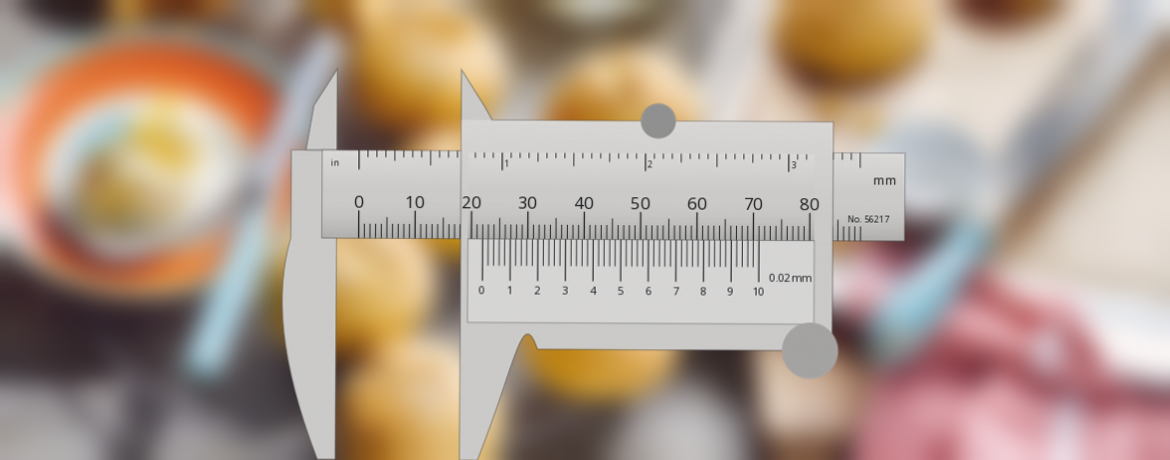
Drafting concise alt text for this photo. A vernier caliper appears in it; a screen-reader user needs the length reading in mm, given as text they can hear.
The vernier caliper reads 22.0 mm
